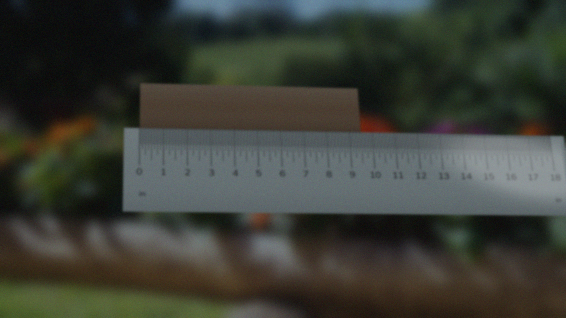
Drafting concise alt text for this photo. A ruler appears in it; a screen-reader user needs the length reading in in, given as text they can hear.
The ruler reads 9.5 in
